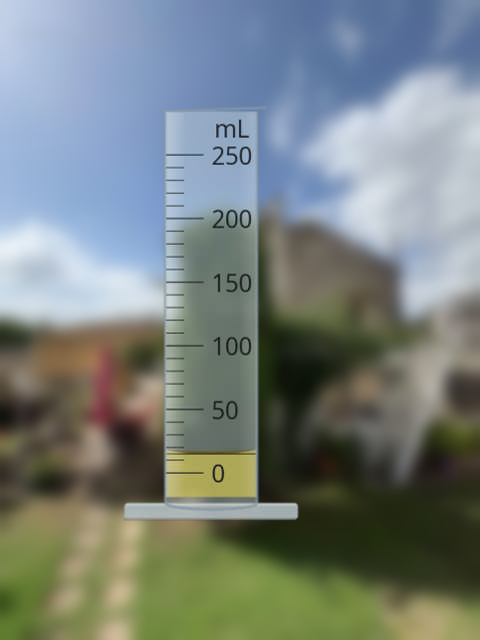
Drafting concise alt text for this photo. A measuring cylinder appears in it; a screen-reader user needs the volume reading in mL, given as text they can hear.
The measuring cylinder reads 15 mL
